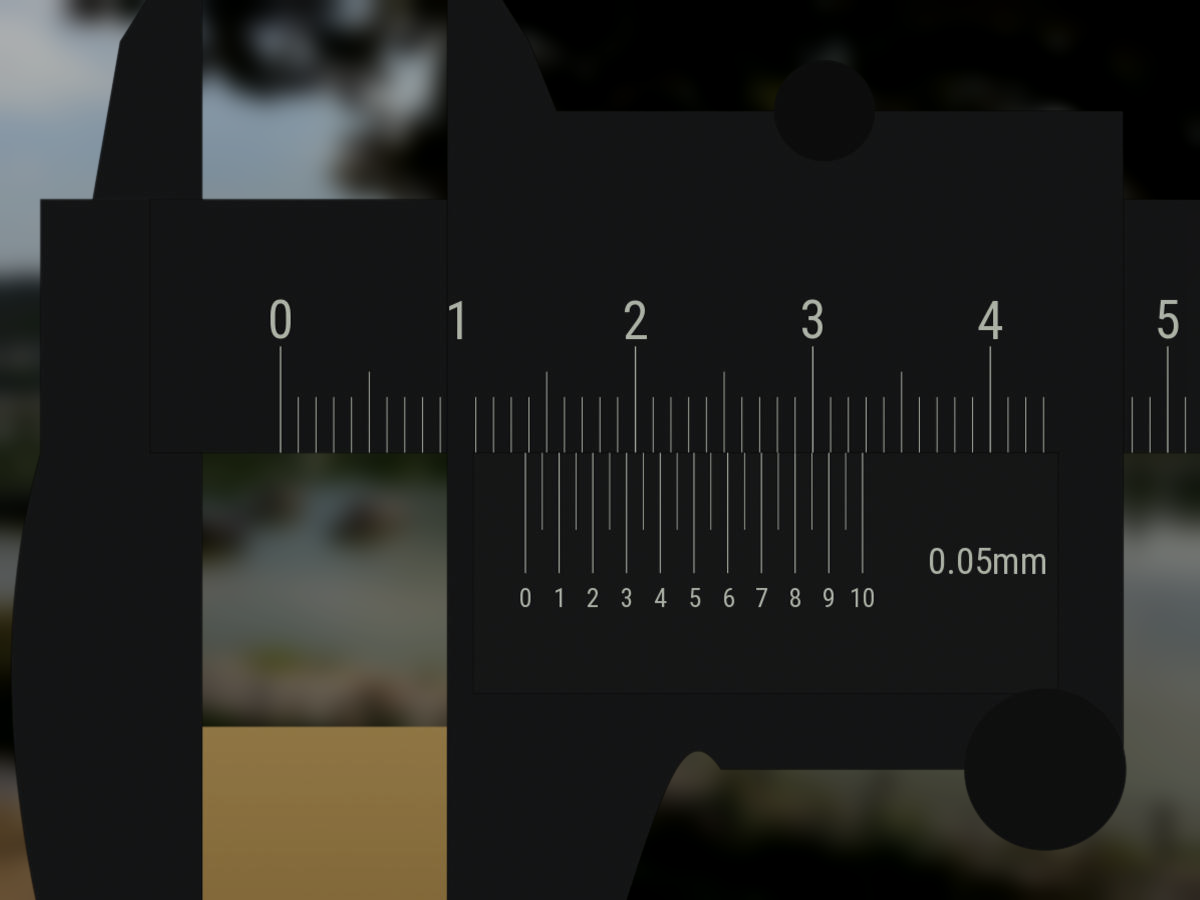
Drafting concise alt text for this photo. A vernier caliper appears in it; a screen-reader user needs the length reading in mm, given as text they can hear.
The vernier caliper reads 13.8 mm
